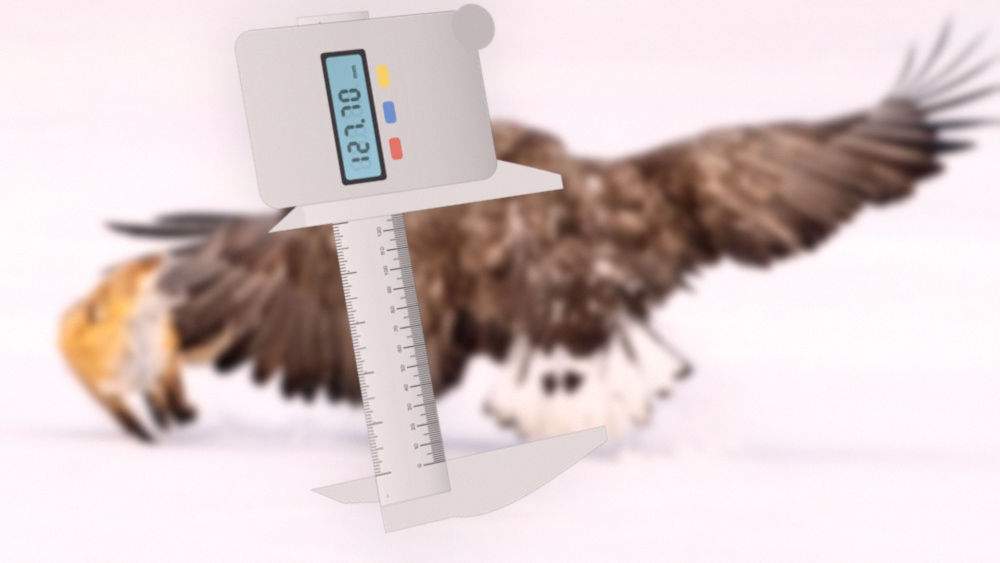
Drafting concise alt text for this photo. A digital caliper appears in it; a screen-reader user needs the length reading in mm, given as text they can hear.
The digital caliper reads 127.70 mm
